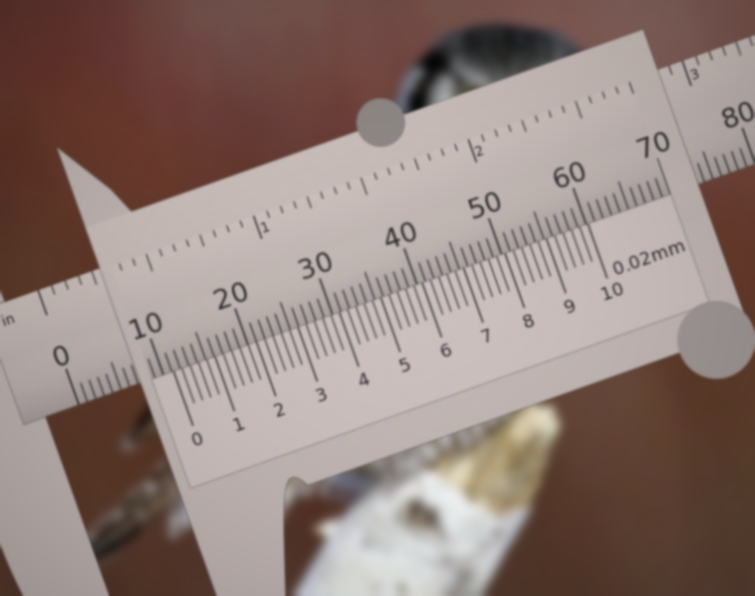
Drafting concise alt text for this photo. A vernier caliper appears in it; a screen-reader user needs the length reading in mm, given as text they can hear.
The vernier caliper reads 11.2 mm
